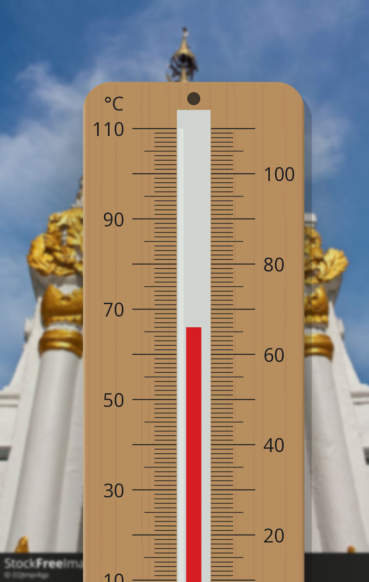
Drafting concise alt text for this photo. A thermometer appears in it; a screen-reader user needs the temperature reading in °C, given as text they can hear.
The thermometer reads 66 °C
